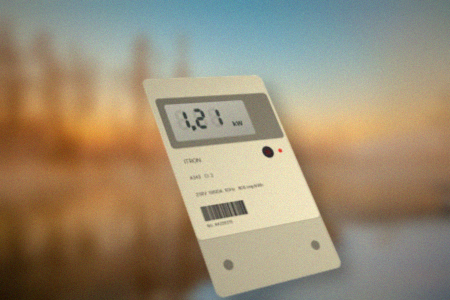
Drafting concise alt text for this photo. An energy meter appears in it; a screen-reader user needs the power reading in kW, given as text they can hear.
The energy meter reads 1.21 kW
